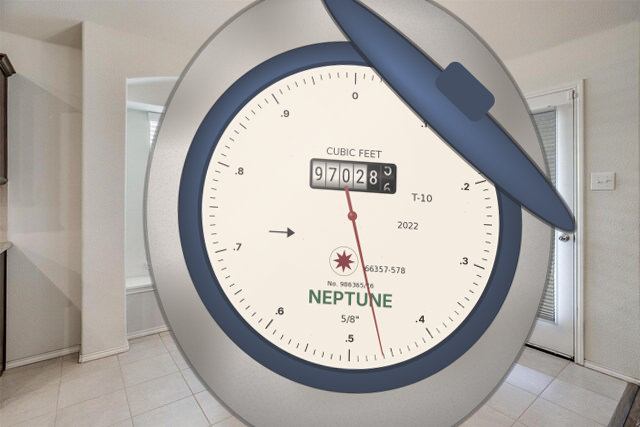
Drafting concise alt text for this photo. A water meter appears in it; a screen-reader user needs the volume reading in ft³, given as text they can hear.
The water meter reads 970285.46 ft³
